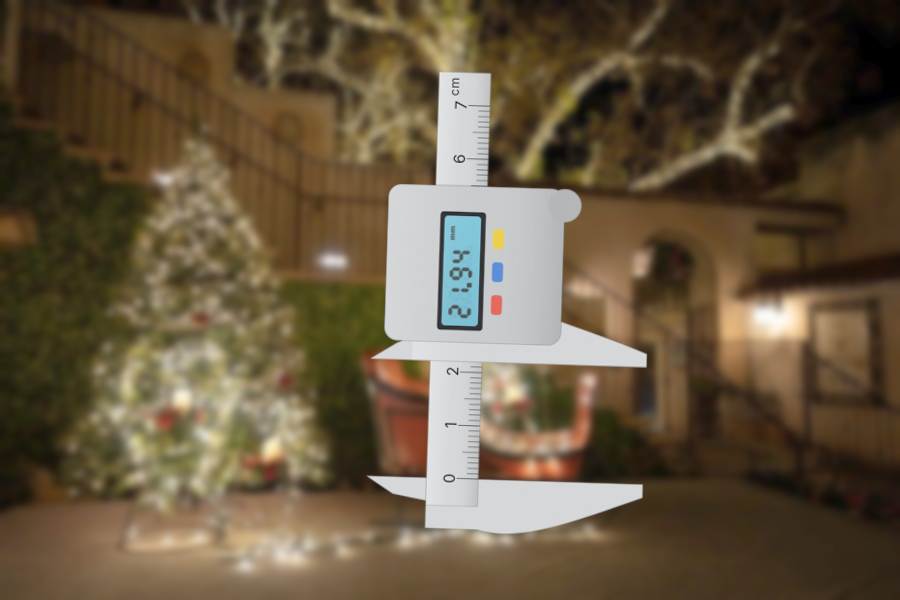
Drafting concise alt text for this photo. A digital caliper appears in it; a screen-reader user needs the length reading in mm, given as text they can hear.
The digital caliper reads 21.94 mm
